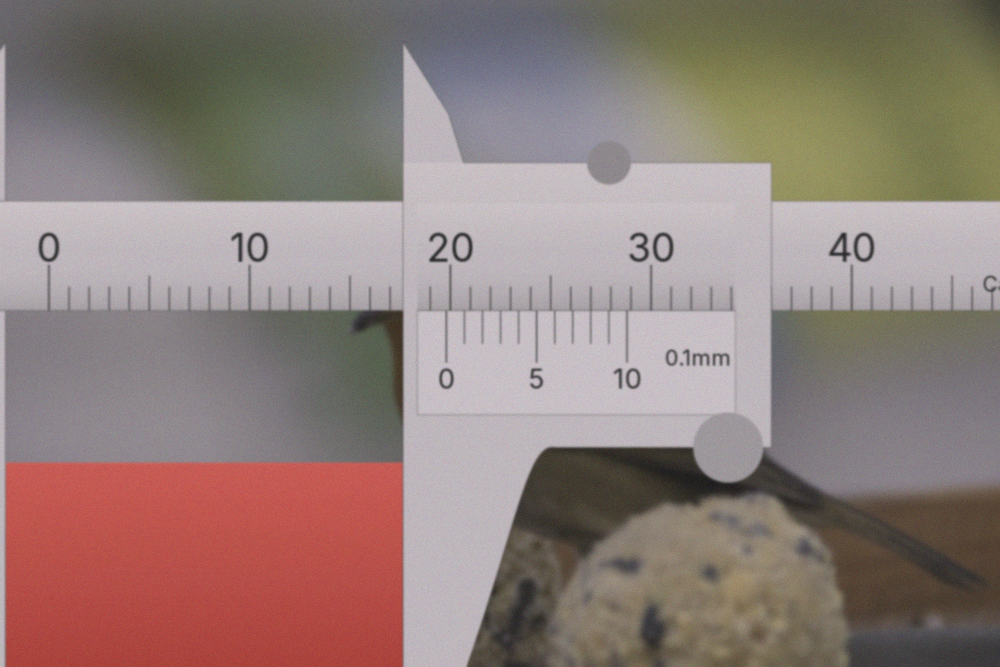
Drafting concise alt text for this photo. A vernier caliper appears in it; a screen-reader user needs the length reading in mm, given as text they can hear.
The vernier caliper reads 19.8 mm
